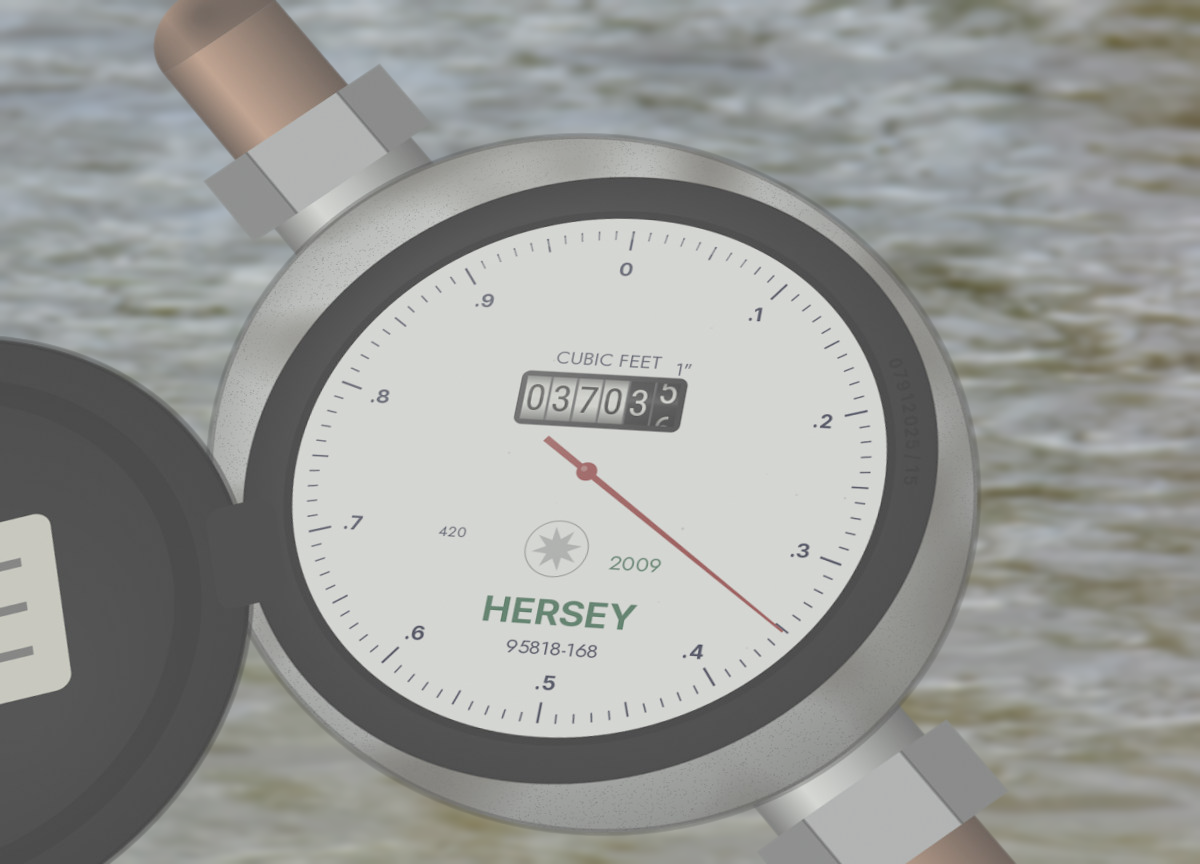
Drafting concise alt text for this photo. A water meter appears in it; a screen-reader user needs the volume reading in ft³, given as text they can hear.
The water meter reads 37035.35 ft³
